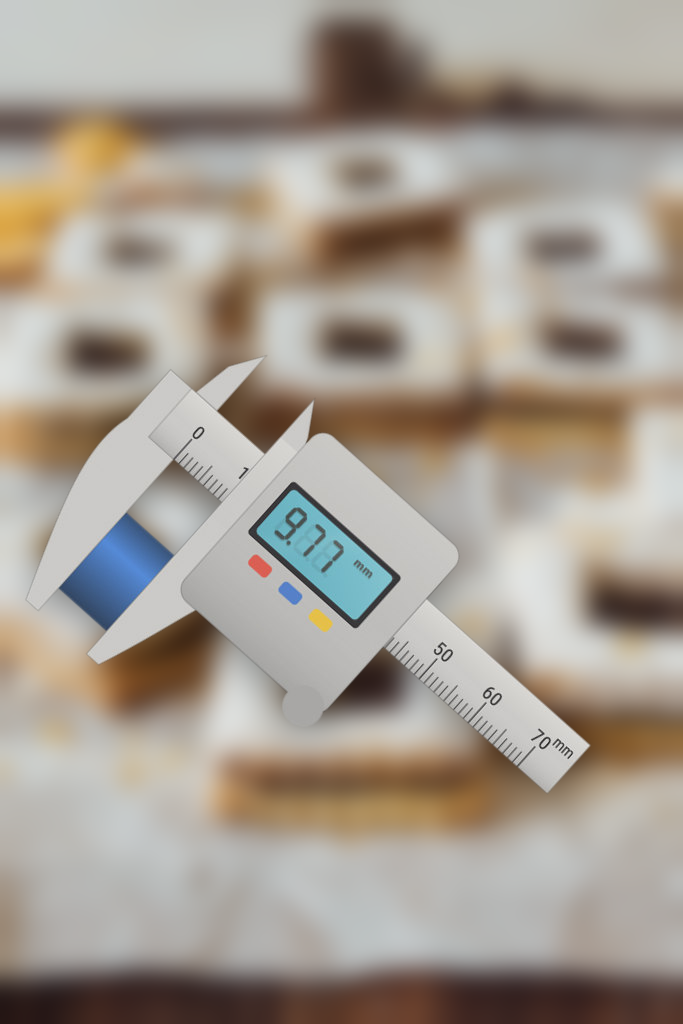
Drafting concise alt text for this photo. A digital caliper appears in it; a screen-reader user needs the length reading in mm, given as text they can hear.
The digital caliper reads 9.77 mm
